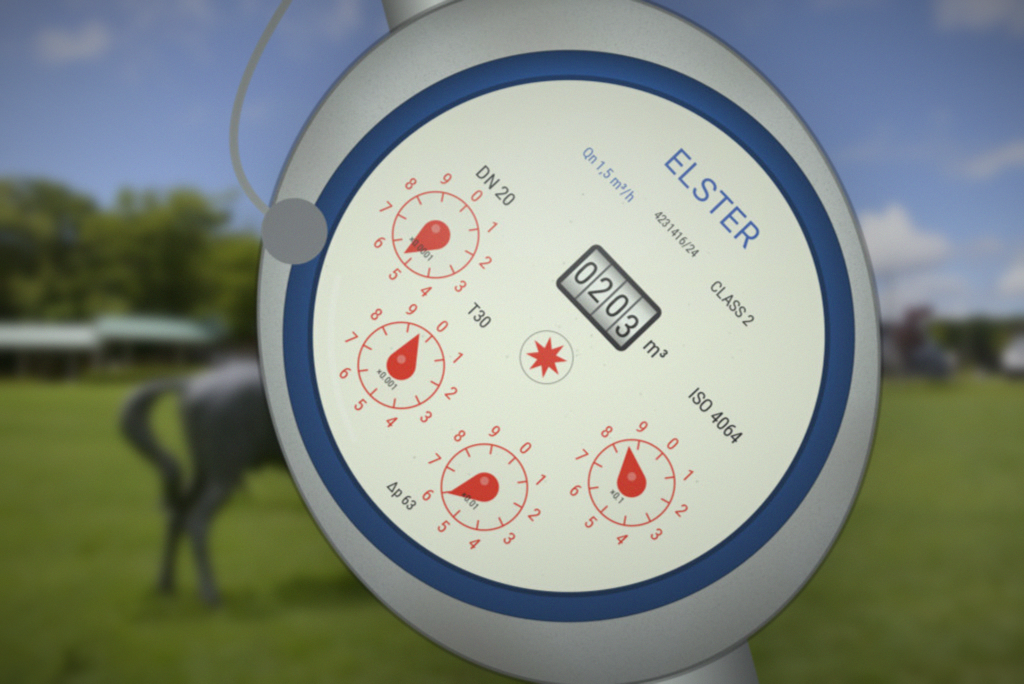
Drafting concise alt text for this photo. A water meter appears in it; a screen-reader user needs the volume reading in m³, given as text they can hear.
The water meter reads 202.8595 m³
